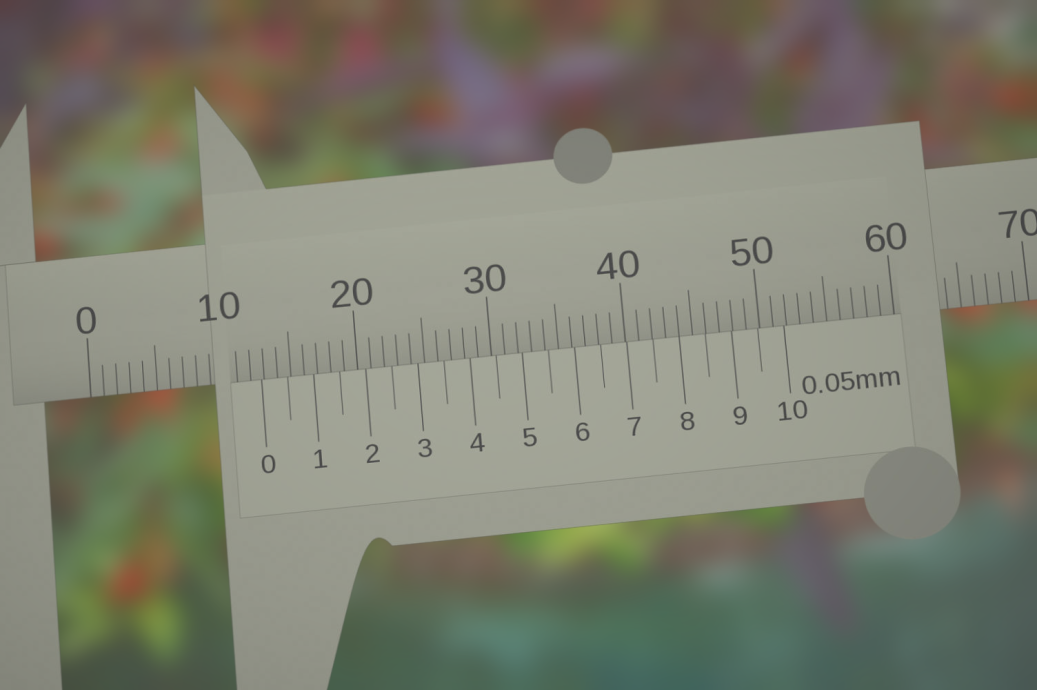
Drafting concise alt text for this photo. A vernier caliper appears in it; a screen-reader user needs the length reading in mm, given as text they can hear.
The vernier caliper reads 12.8 mm
